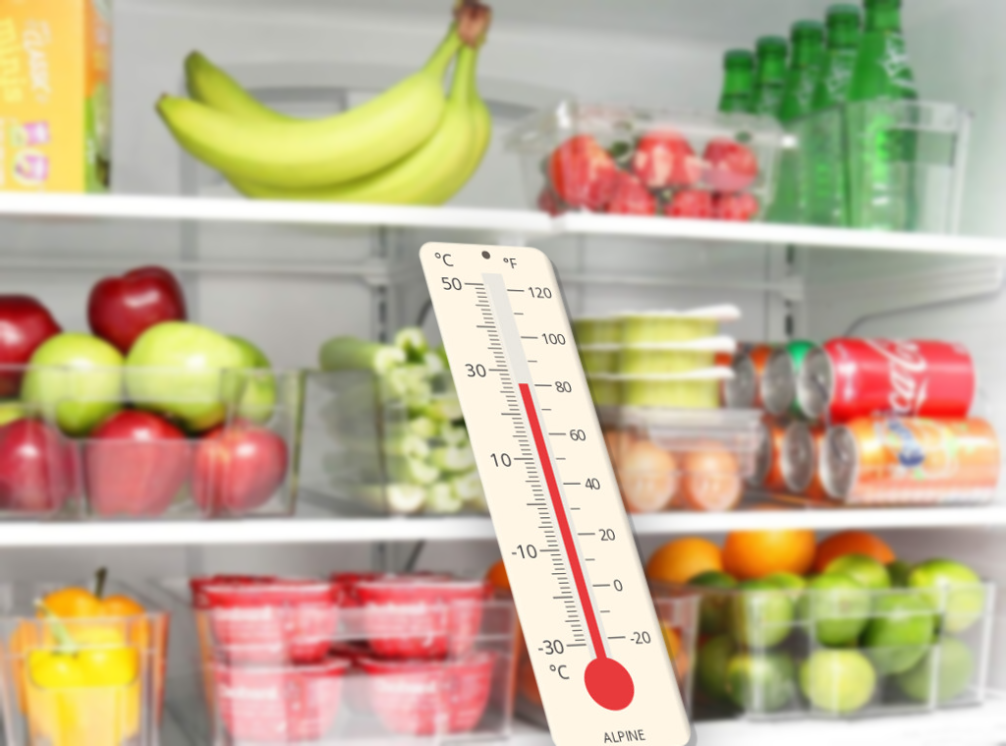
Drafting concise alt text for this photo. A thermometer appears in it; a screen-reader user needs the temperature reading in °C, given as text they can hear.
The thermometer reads 27 °C
